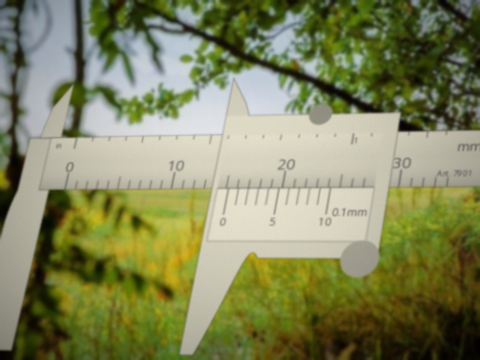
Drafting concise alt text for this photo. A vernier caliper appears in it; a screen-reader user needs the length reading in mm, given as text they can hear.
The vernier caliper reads 15.2 mm
